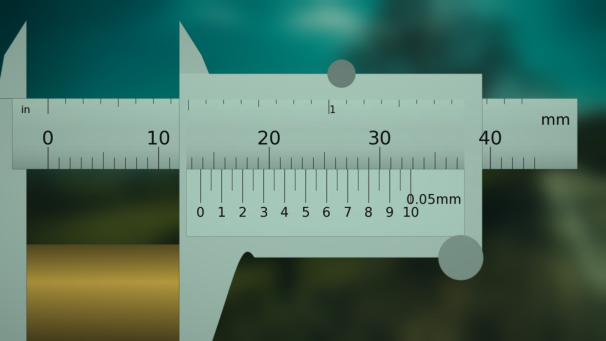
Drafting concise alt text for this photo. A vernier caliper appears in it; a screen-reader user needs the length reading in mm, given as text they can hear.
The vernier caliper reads 13.8 mm
